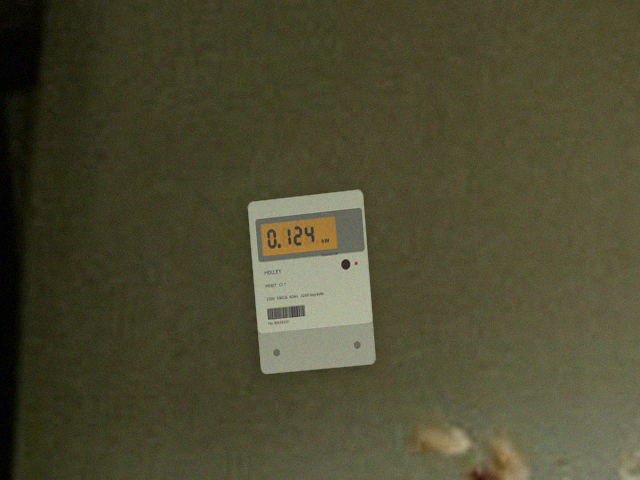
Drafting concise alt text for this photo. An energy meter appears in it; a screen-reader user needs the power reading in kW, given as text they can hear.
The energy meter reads 0.124 kW
